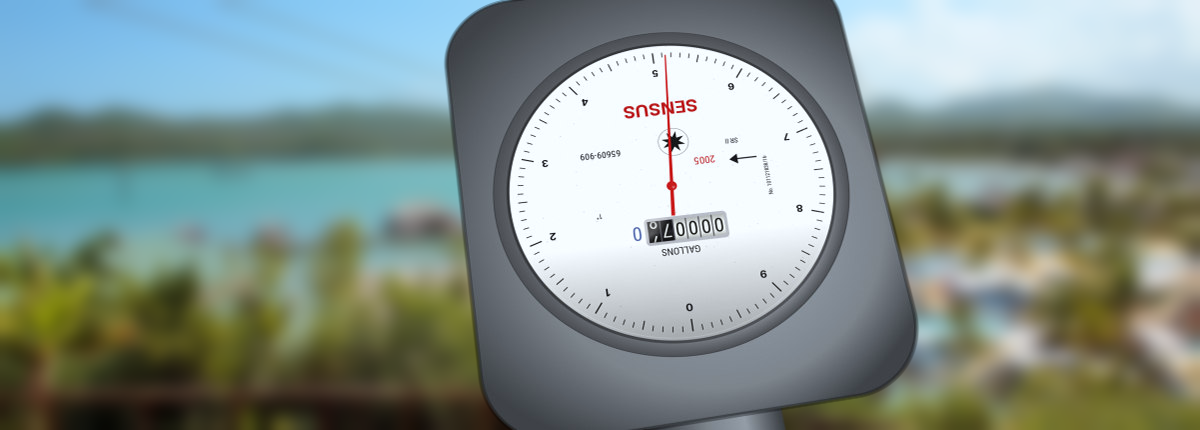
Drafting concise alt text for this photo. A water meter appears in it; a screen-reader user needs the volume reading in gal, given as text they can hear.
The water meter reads 775.1 gal
